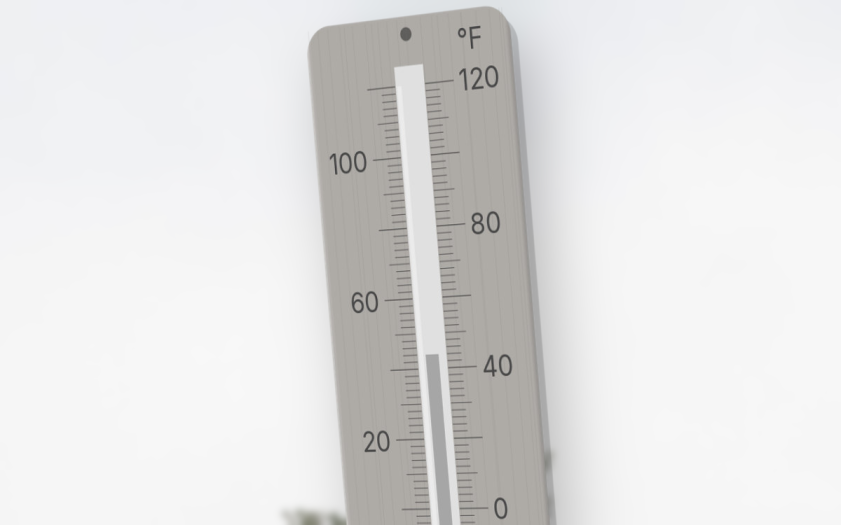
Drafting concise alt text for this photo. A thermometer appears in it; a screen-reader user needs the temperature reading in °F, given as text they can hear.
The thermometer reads 44 °F
